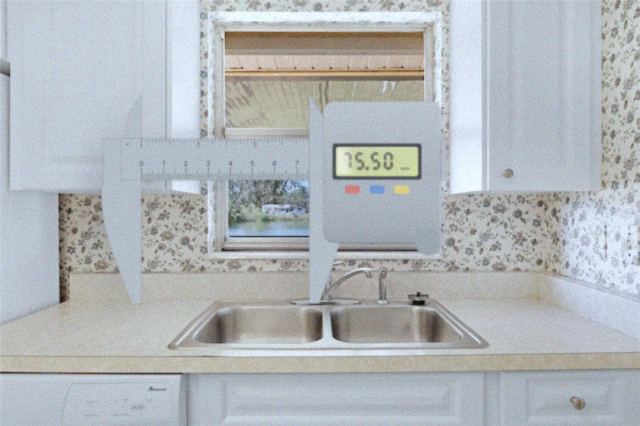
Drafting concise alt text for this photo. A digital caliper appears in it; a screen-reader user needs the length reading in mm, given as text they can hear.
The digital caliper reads 75.50 mm
